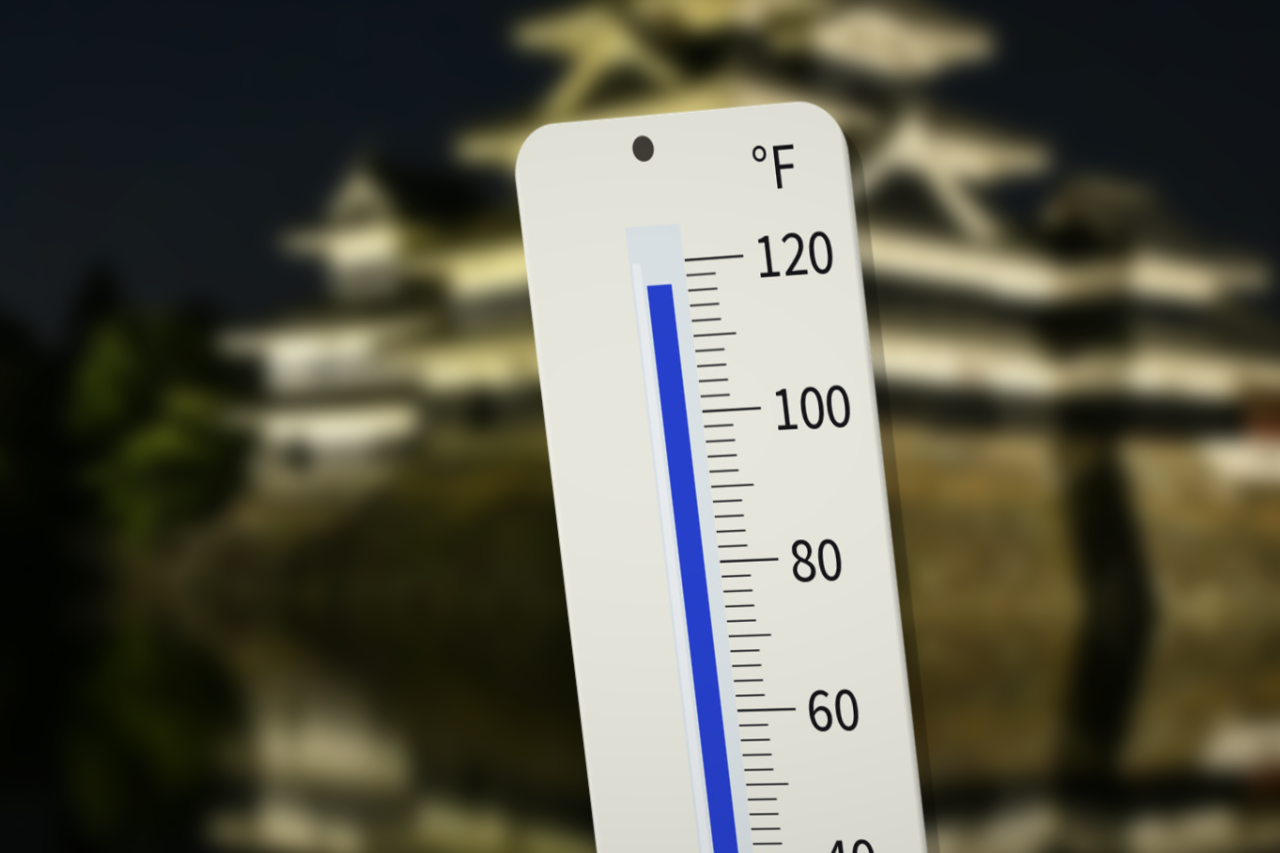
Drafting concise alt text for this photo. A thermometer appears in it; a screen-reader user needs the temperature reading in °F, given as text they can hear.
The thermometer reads 117 °F
